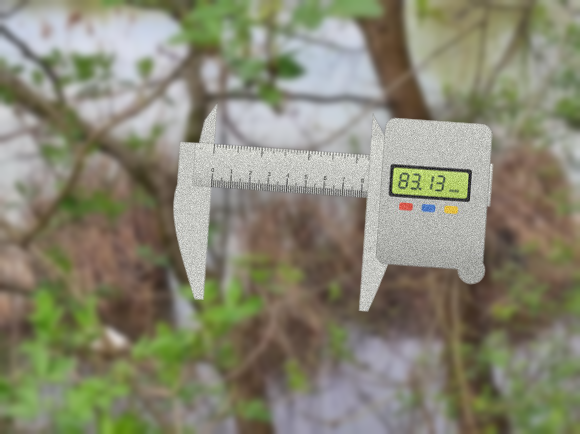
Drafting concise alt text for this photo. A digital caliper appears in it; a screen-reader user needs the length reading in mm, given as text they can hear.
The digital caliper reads 83.13 mm
